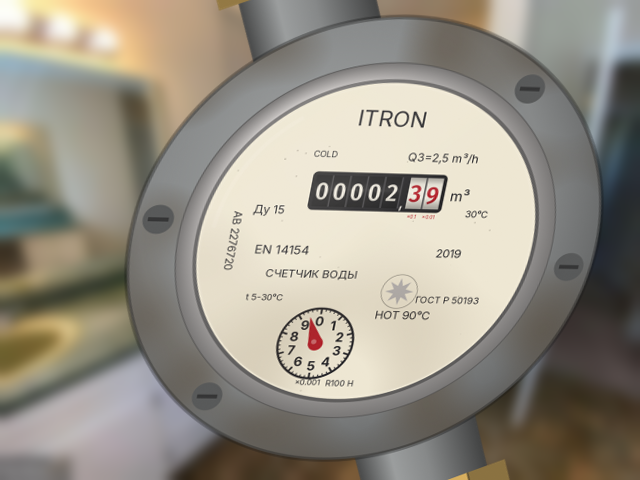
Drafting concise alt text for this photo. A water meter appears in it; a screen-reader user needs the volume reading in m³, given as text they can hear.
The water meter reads 2.389 m³
